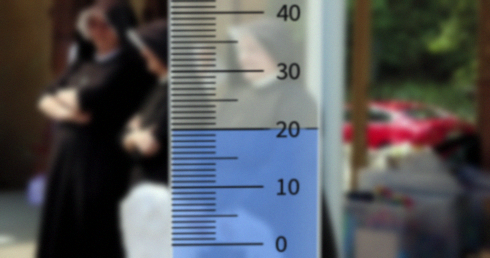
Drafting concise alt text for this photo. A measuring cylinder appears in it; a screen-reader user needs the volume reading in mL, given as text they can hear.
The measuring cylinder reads 20 mL
